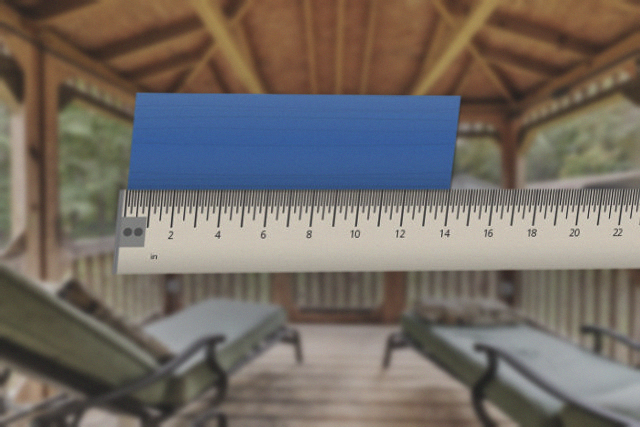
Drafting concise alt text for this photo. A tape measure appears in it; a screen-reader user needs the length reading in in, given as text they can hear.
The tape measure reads 14 in
